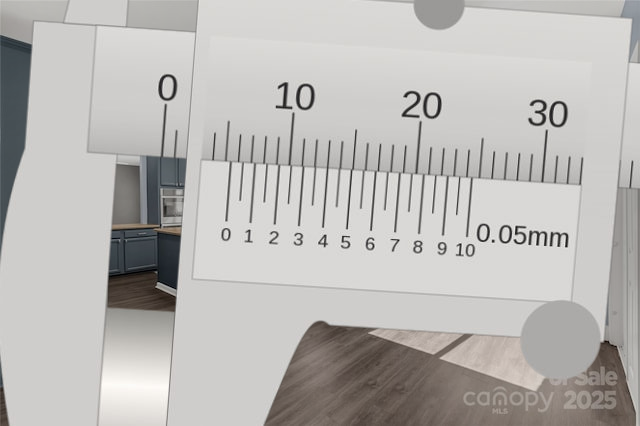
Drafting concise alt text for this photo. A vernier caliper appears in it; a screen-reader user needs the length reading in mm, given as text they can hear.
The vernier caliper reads 5.4 mm
